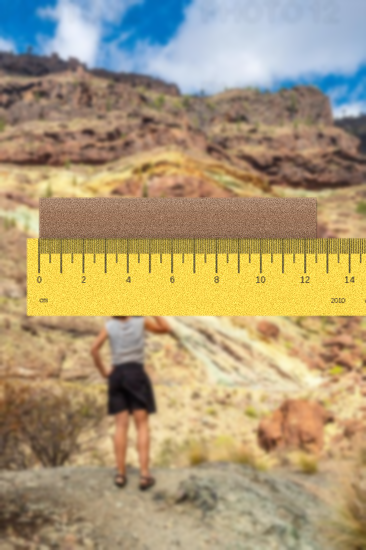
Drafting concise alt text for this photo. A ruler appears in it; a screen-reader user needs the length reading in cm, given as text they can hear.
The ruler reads 12.5 cm
